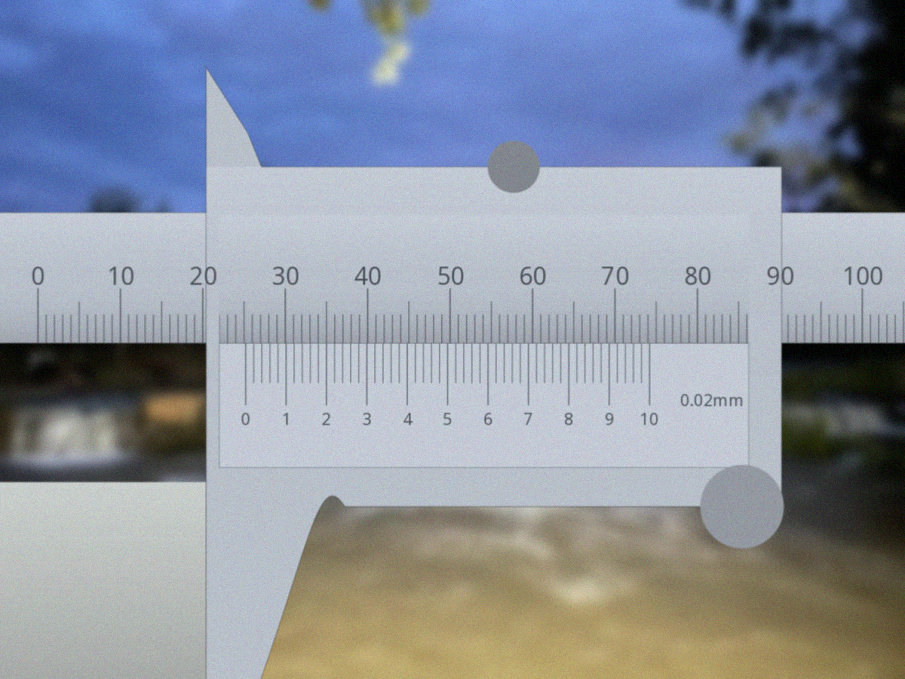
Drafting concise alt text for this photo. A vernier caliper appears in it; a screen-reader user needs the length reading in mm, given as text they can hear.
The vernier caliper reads 25.2 mm
